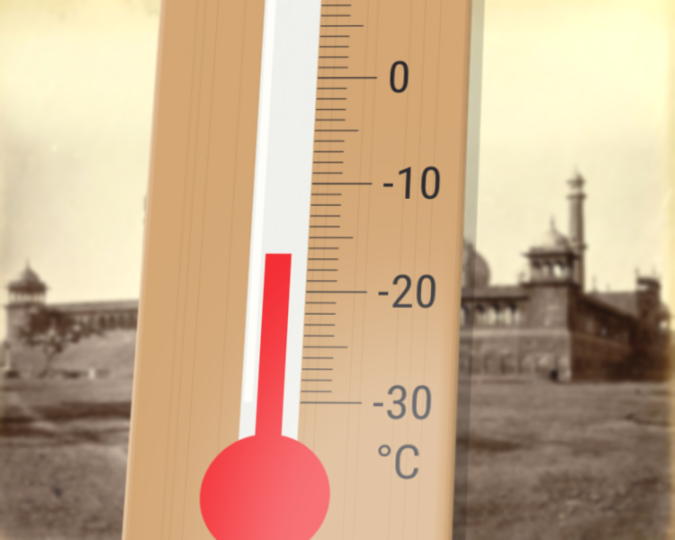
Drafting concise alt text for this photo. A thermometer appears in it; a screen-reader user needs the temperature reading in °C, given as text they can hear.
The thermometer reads -16.5 °C
